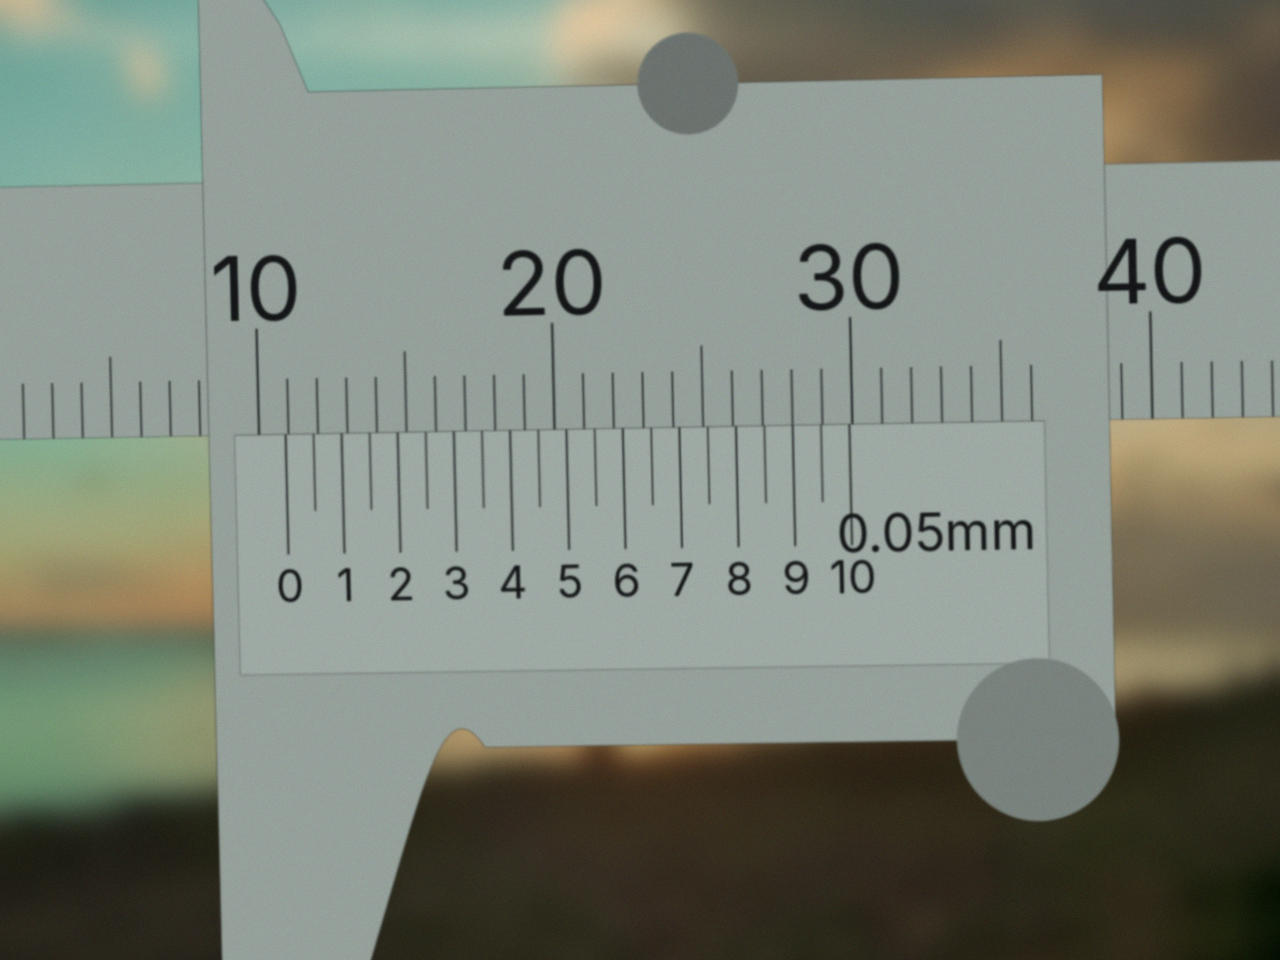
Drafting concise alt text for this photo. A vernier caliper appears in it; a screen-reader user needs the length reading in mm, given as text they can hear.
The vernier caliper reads 10.9 mm
